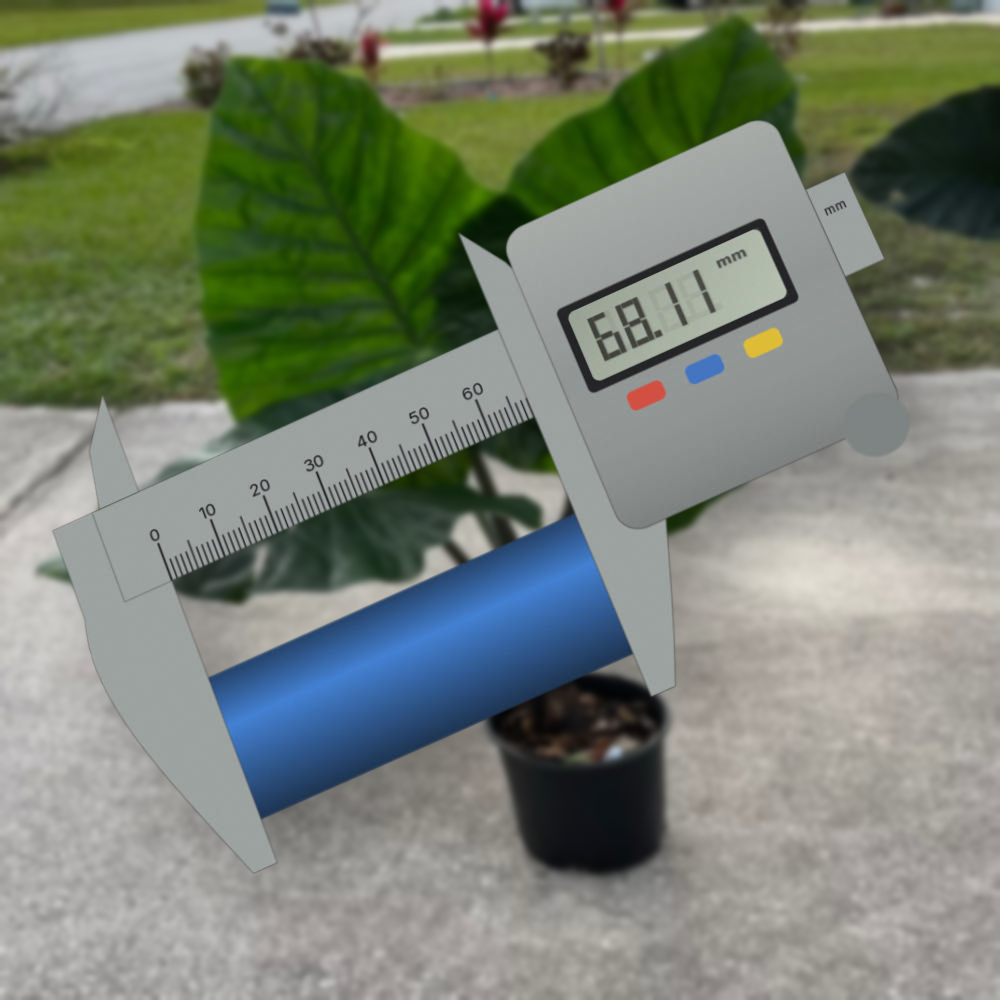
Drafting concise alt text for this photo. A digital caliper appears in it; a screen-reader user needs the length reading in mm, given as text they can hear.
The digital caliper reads 68.11 mm
